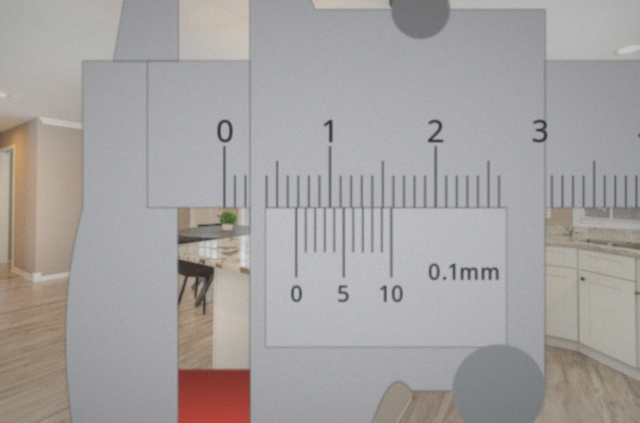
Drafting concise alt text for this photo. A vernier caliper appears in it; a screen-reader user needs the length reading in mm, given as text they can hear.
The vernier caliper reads 6.8 mm
